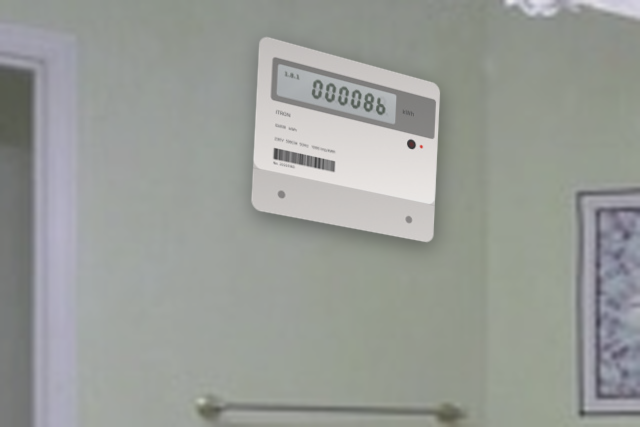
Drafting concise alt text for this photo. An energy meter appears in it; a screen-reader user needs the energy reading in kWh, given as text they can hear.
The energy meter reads 86 kWh
